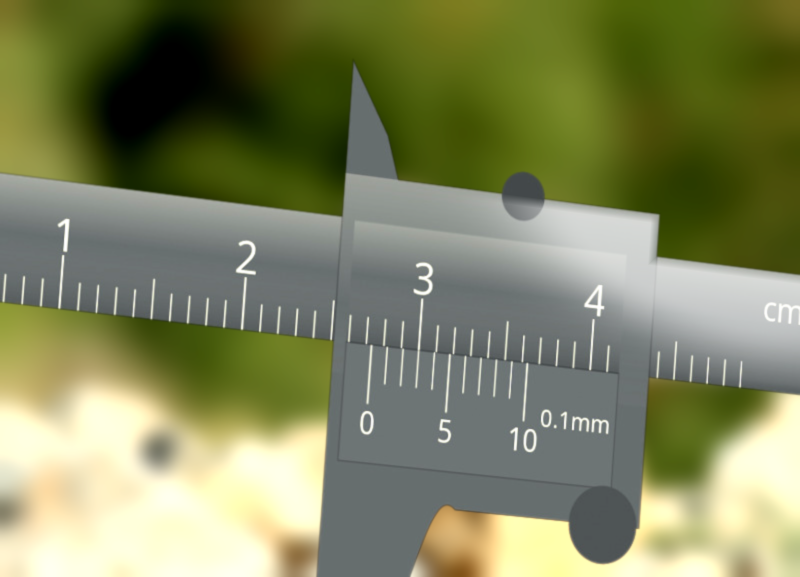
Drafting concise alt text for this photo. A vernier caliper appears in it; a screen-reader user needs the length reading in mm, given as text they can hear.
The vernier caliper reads 27.3 mm
